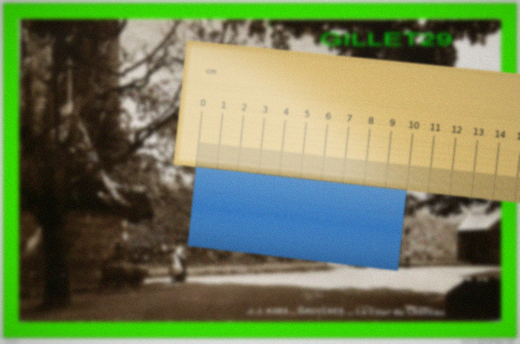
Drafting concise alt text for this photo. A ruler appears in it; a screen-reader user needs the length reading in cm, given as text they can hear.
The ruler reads 10 cm
